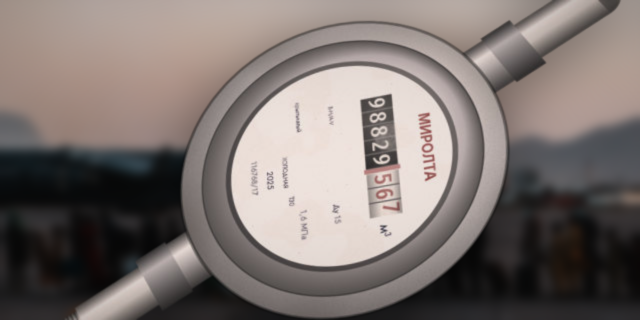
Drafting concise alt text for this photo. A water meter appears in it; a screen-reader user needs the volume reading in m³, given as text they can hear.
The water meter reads 98829.567 m³
